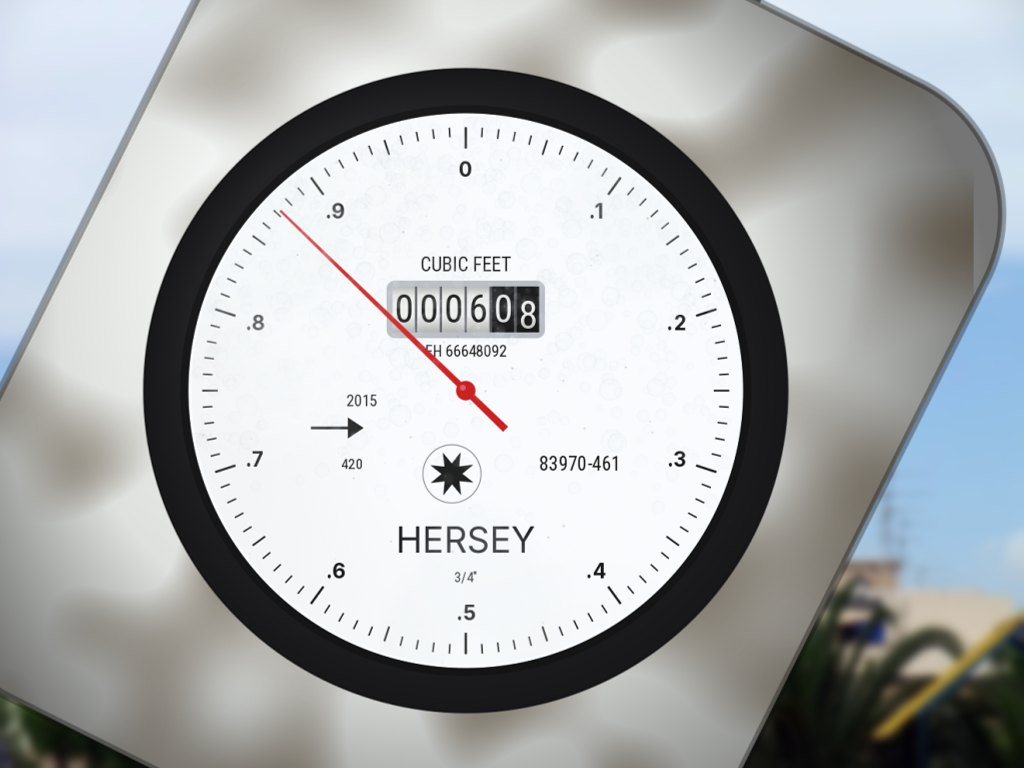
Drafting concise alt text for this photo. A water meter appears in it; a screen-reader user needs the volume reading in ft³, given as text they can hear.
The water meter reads 607.87 ft³
